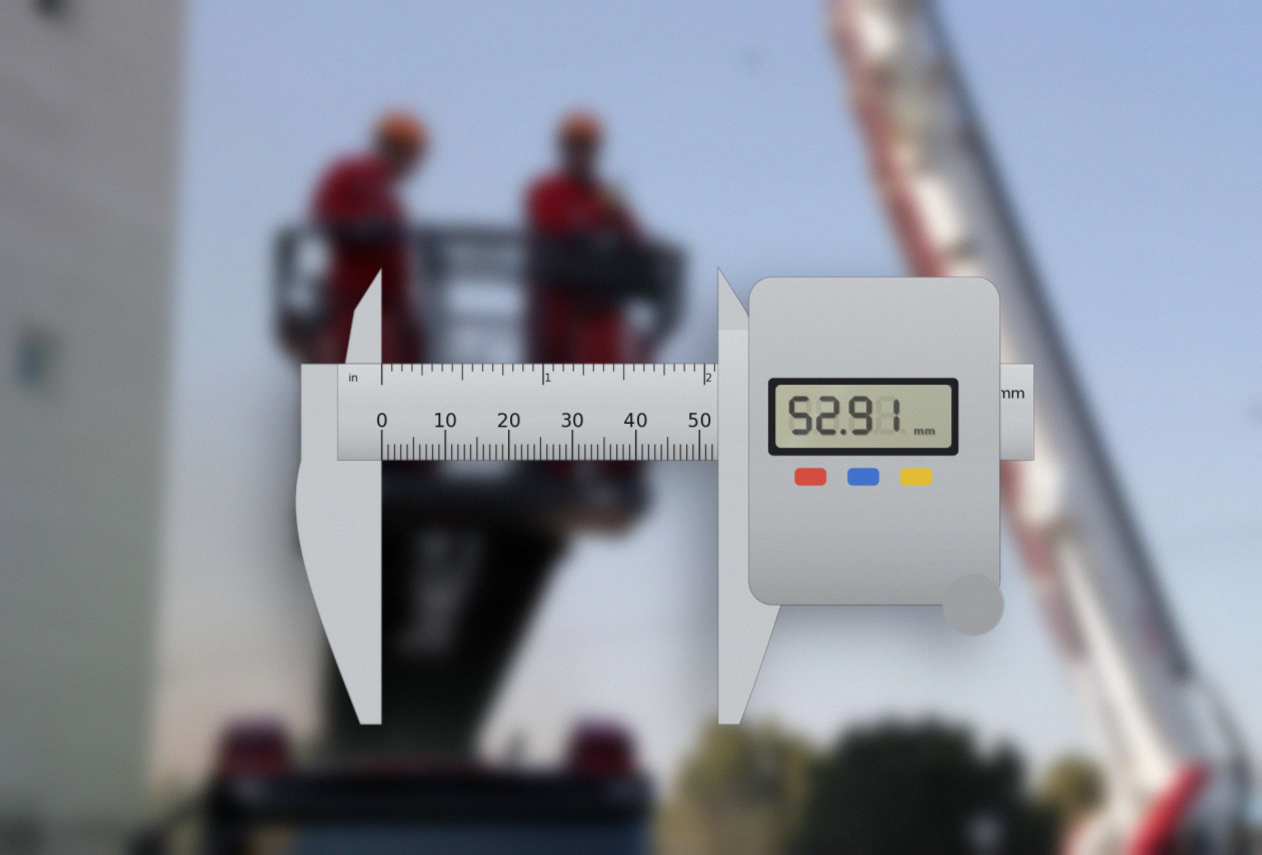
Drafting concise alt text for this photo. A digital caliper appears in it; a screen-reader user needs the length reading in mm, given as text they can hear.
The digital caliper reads 52.91 mm
